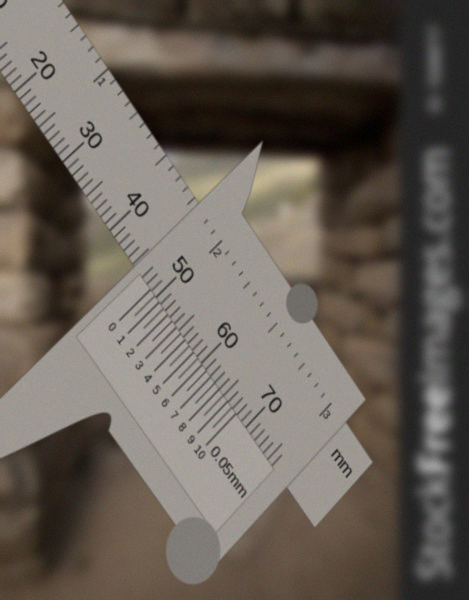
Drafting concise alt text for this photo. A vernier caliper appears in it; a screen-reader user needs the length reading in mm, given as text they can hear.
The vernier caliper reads 48.8 mm
